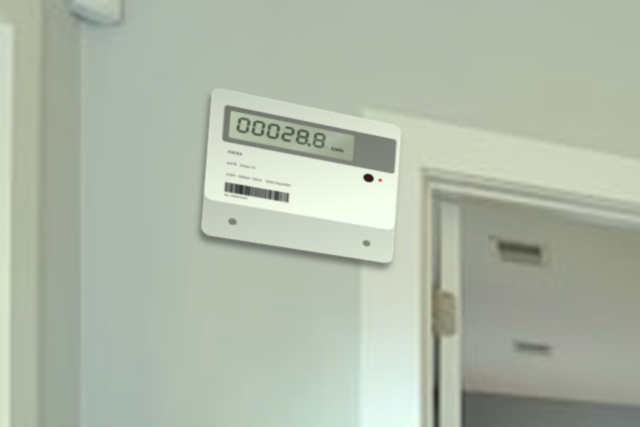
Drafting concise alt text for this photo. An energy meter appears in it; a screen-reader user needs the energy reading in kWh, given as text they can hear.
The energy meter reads 28.8 kWh
